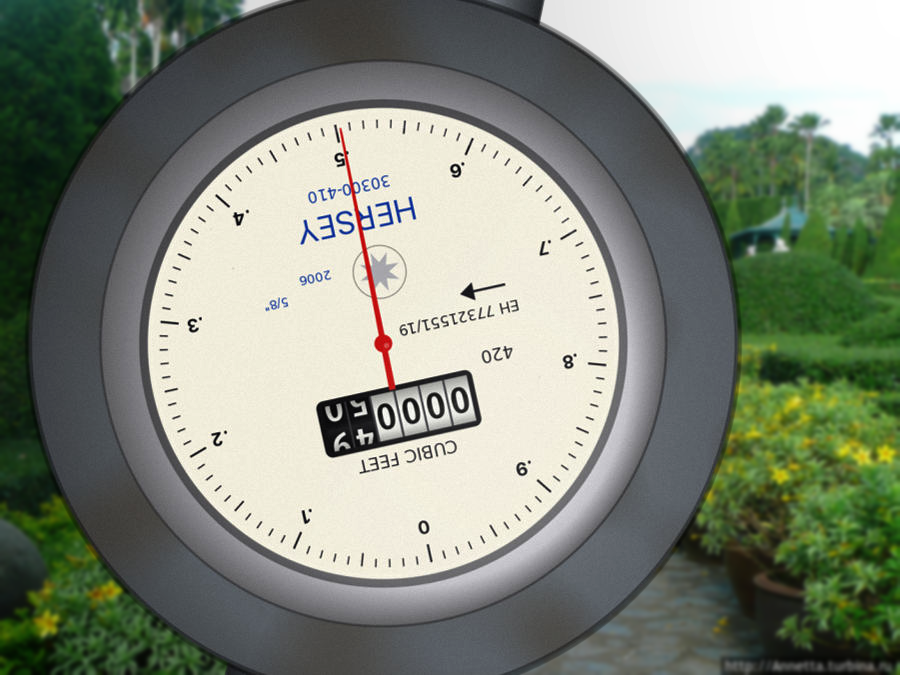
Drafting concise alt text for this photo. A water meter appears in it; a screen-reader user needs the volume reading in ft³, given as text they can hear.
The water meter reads 49.50 ft³
